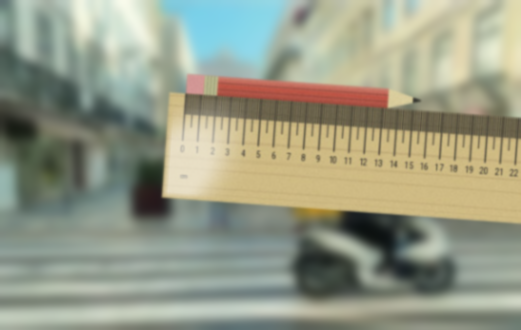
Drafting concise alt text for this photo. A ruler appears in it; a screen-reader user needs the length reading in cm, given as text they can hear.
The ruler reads 15.5 cm
